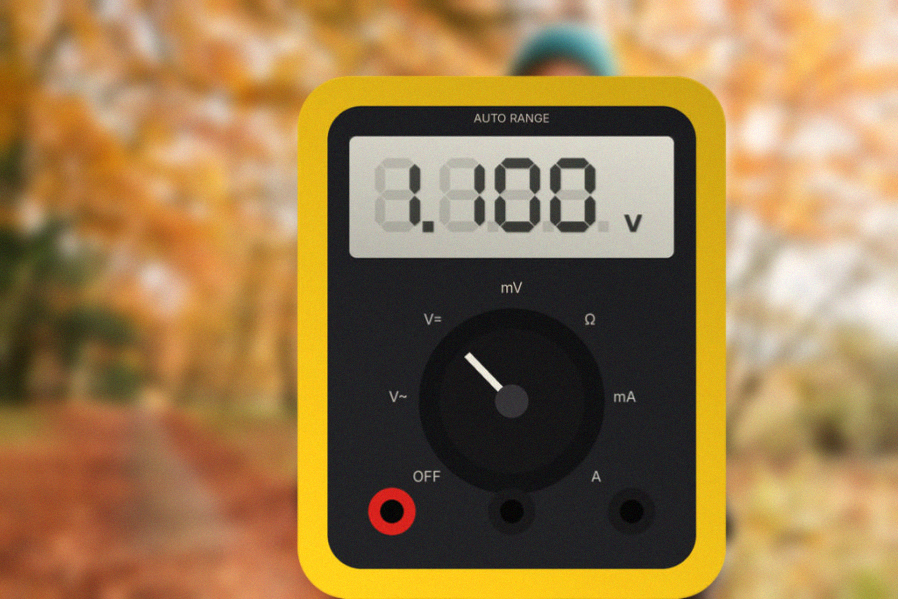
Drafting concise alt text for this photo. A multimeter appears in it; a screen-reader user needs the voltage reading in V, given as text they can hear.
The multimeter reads 1.100 V
